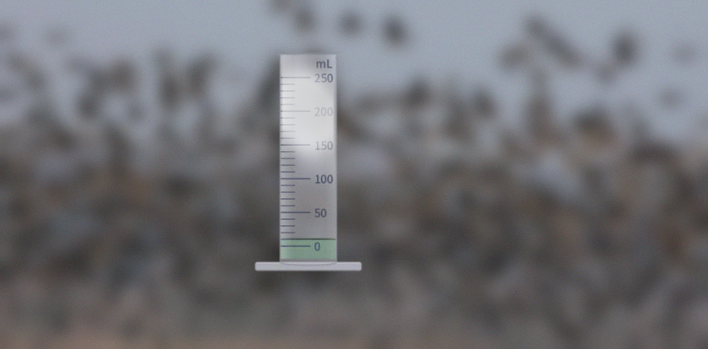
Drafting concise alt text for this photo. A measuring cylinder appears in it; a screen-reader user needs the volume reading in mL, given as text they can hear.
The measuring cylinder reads 10 mL
